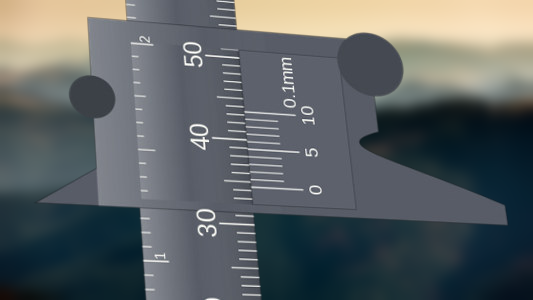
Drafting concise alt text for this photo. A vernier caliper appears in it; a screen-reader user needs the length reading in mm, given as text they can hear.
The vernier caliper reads 34.4 mm
